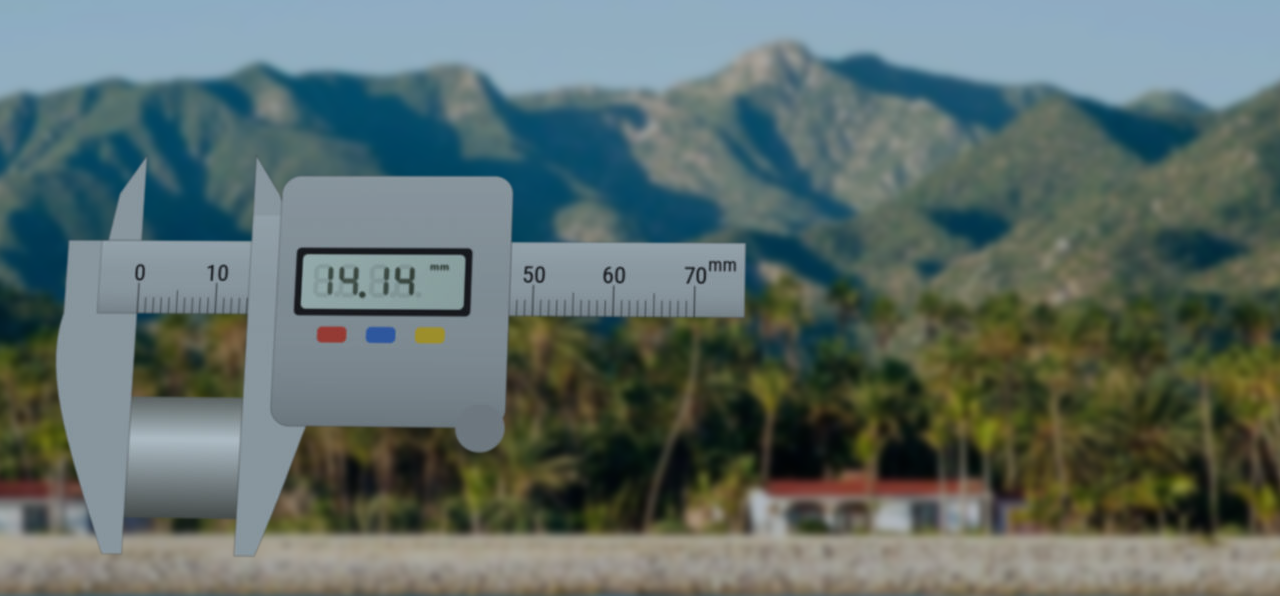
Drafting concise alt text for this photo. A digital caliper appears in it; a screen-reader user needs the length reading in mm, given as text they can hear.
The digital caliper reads 14.14 mm
